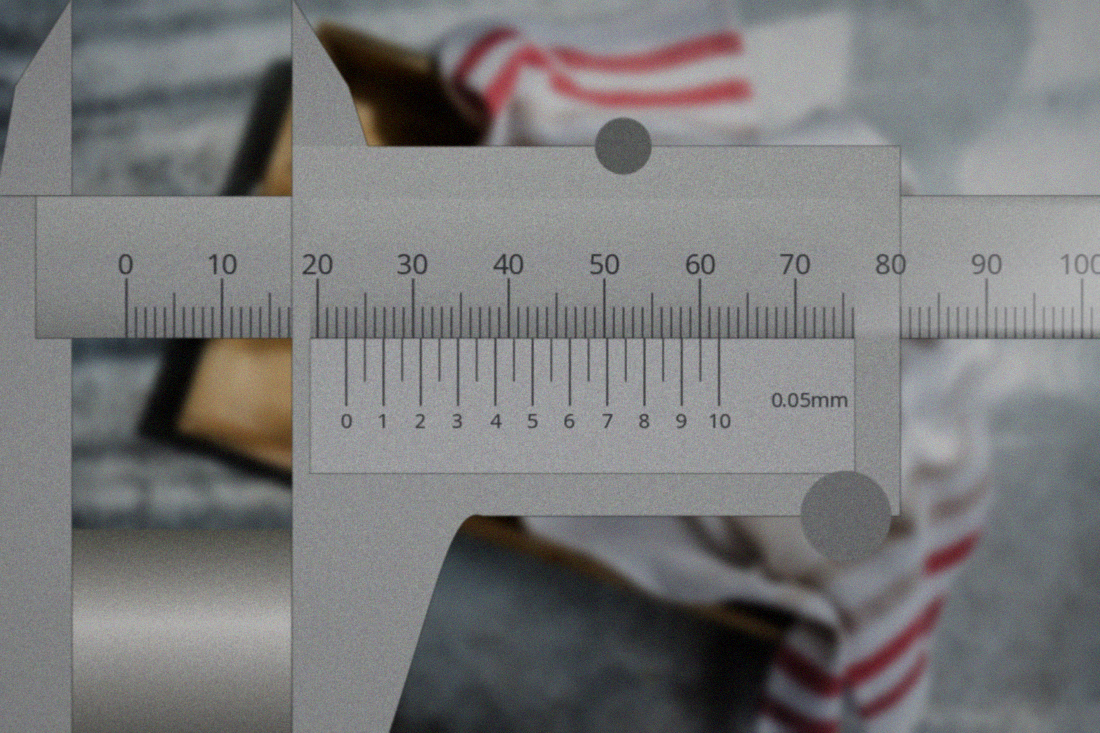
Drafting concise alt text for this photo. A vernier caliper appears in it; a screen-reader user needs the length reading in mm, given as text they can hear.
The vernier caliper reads 23.0 mm
